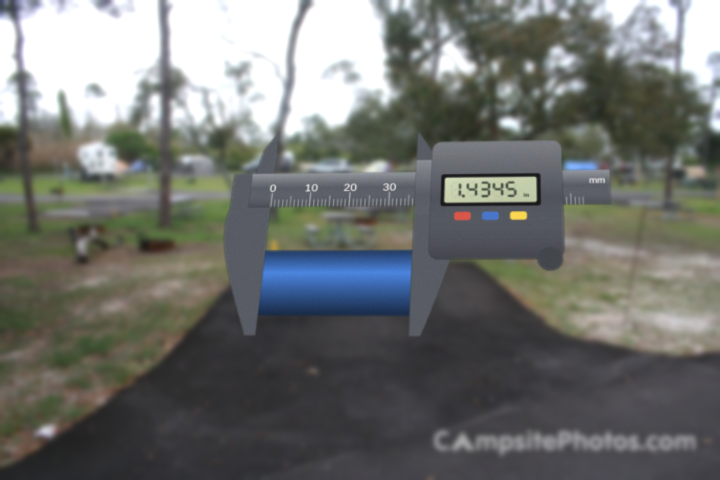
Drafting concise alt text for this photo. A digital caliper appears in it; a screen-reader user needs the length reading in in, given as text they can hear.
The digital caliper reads 1.4345 in
